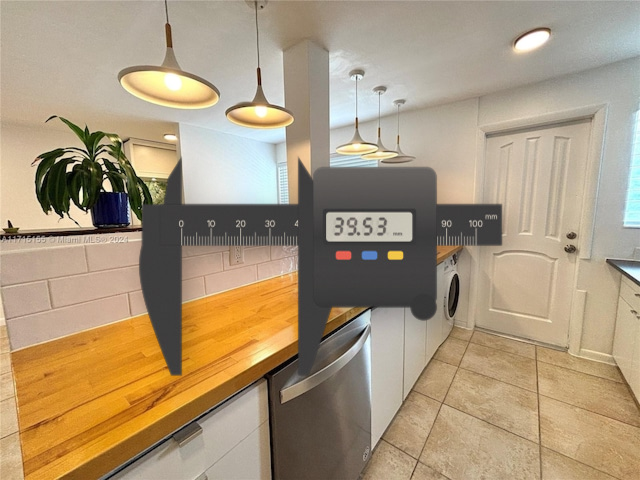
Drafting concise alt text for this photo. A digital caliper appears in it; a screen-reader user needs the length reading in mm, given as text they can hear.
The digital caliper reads 39.53 mm
